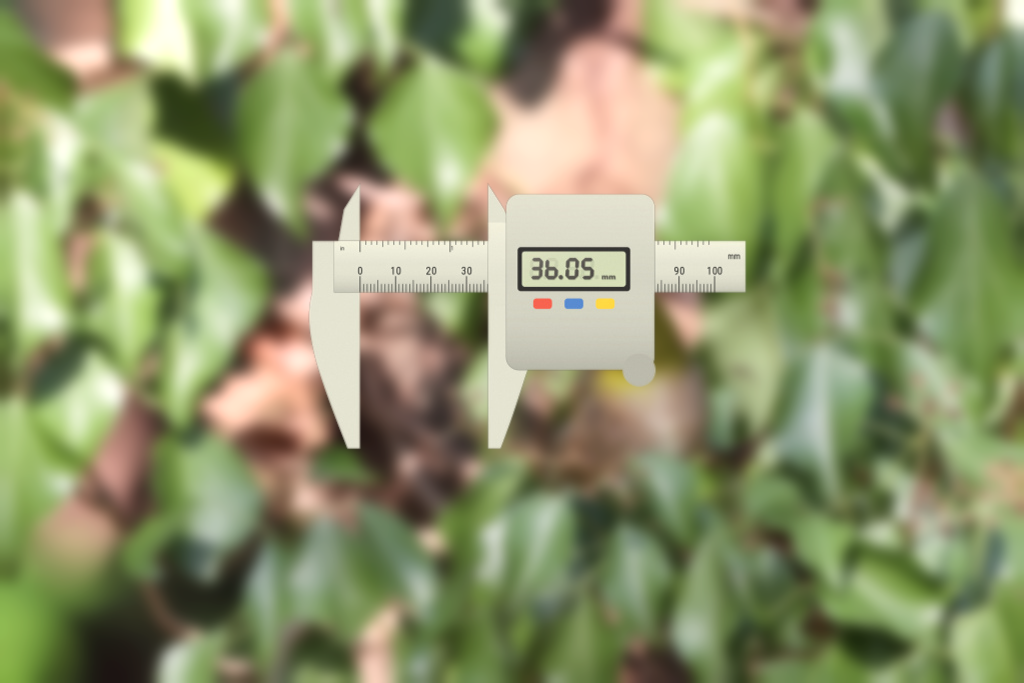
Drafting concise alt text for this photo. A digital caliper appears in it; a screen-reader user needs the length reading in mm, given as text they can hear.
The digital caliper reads 36.05 mm
